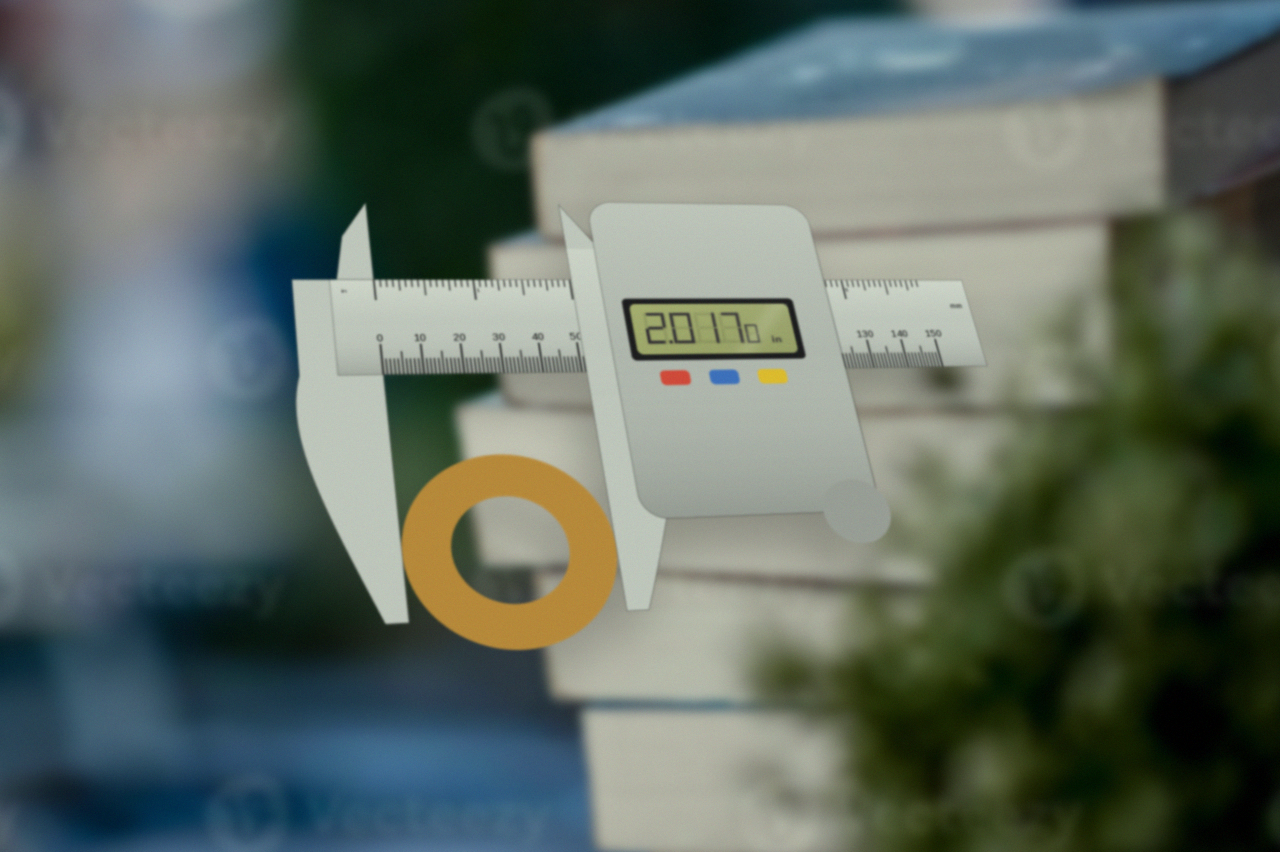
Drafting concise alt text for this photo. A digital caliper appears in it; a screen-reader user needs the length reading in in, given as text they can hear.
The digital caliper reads 2.0170 in
